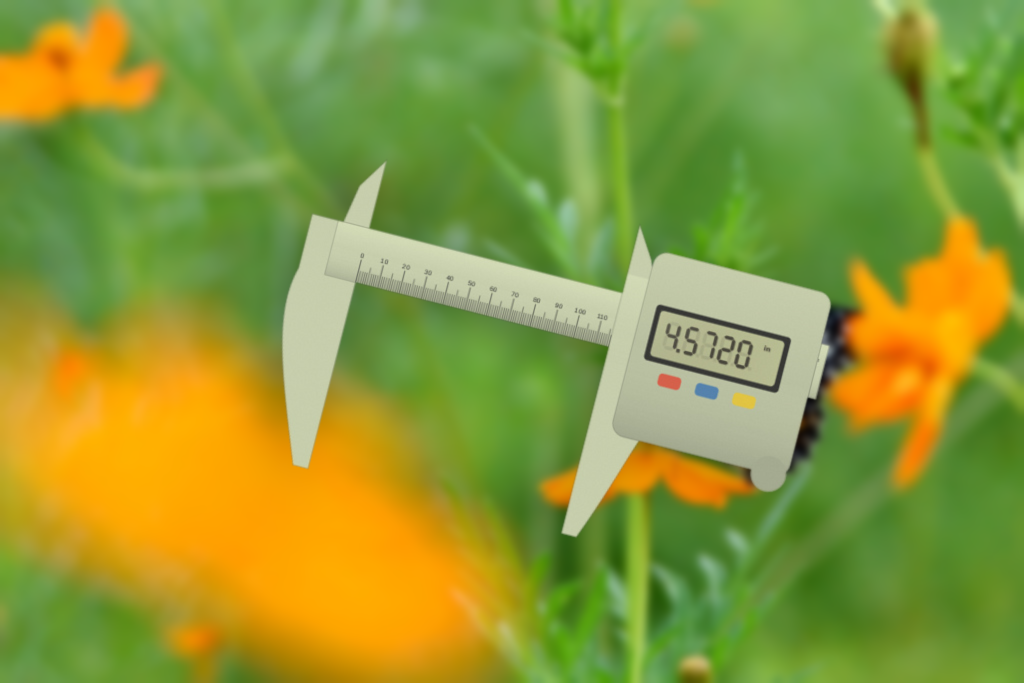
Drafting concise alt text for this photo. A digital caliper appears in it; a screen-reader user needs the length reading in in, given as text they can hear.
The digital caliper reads 4.5720 in
